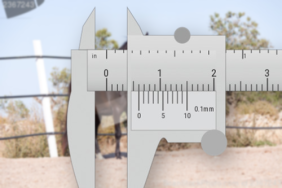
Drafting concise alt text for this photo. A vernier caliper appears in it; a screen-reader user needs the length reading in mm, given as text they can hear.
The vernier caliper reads 6.0 mm
